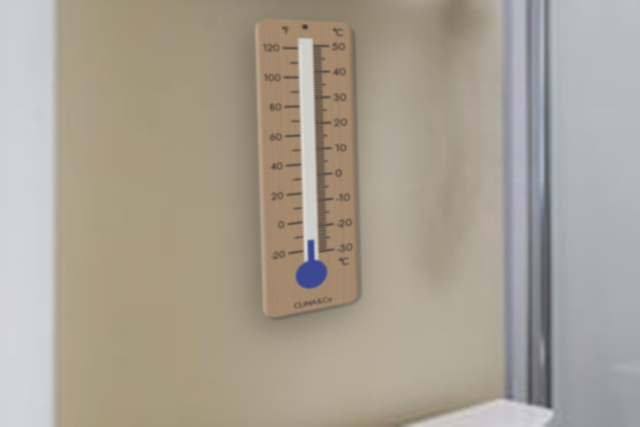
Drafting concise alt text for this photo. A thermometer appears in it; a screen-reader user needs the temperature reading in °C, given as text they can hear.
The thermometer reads -25 °C
